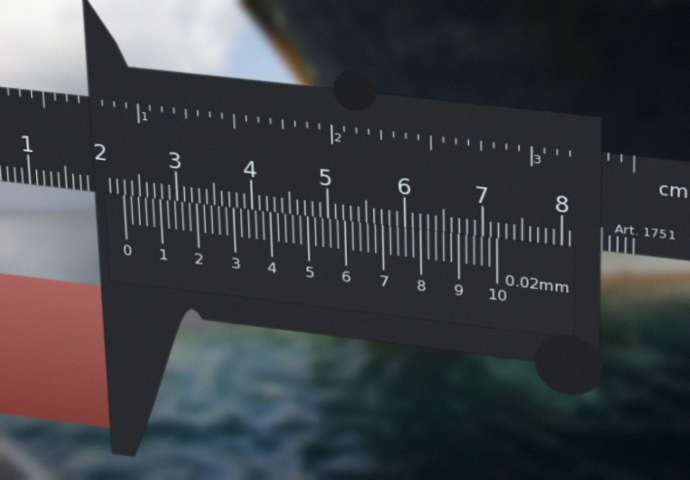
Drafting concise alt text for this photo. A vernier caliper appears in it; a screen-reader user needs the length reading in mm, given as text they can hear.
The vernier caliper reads 22.8 mm
